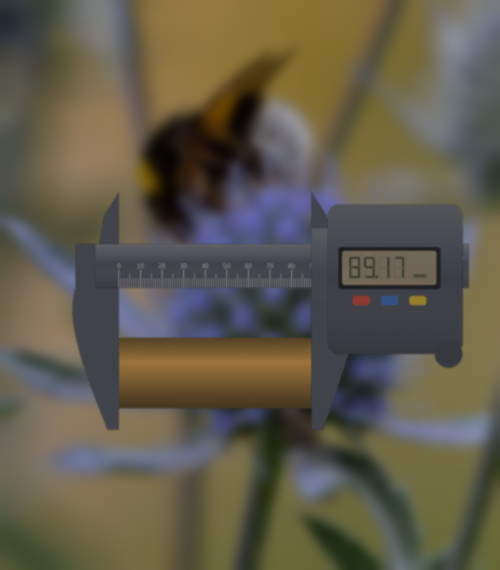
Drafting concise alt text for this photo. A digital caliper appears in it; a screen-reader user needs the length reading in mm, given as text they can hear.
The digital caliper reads 89.17 mm
